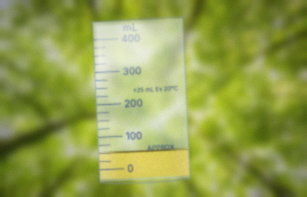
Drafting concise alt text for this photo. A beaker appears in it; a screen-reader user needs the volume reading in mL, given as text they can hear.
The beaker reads 50 mL
